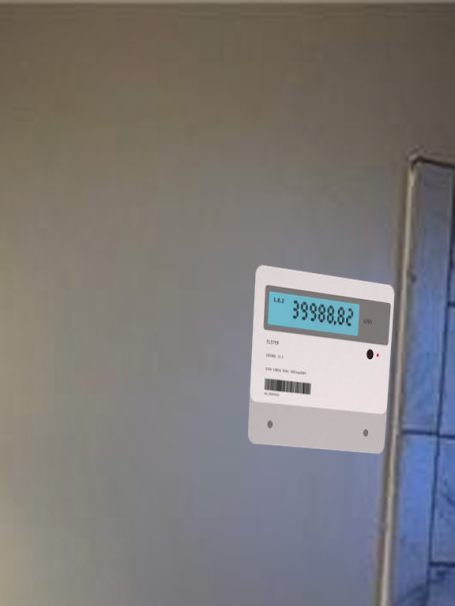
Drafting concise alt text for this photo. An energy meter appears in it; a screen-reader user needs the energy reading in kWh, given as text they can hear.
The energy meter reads 39988.82 kWh
